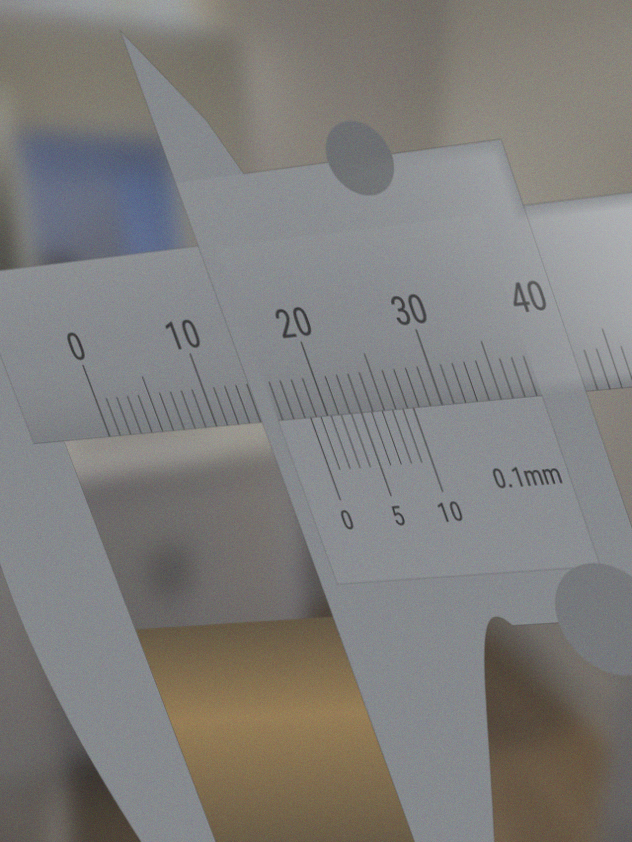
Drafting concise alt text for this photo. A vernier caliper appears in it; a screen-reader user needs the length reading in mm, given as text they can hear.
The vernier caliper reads 18.5 mm
